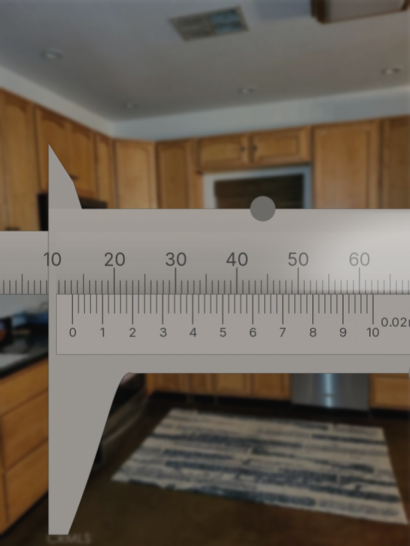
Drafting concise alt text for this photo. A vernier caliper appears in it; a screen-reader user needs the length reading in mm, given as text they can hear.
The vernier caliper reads 13.2 mm
